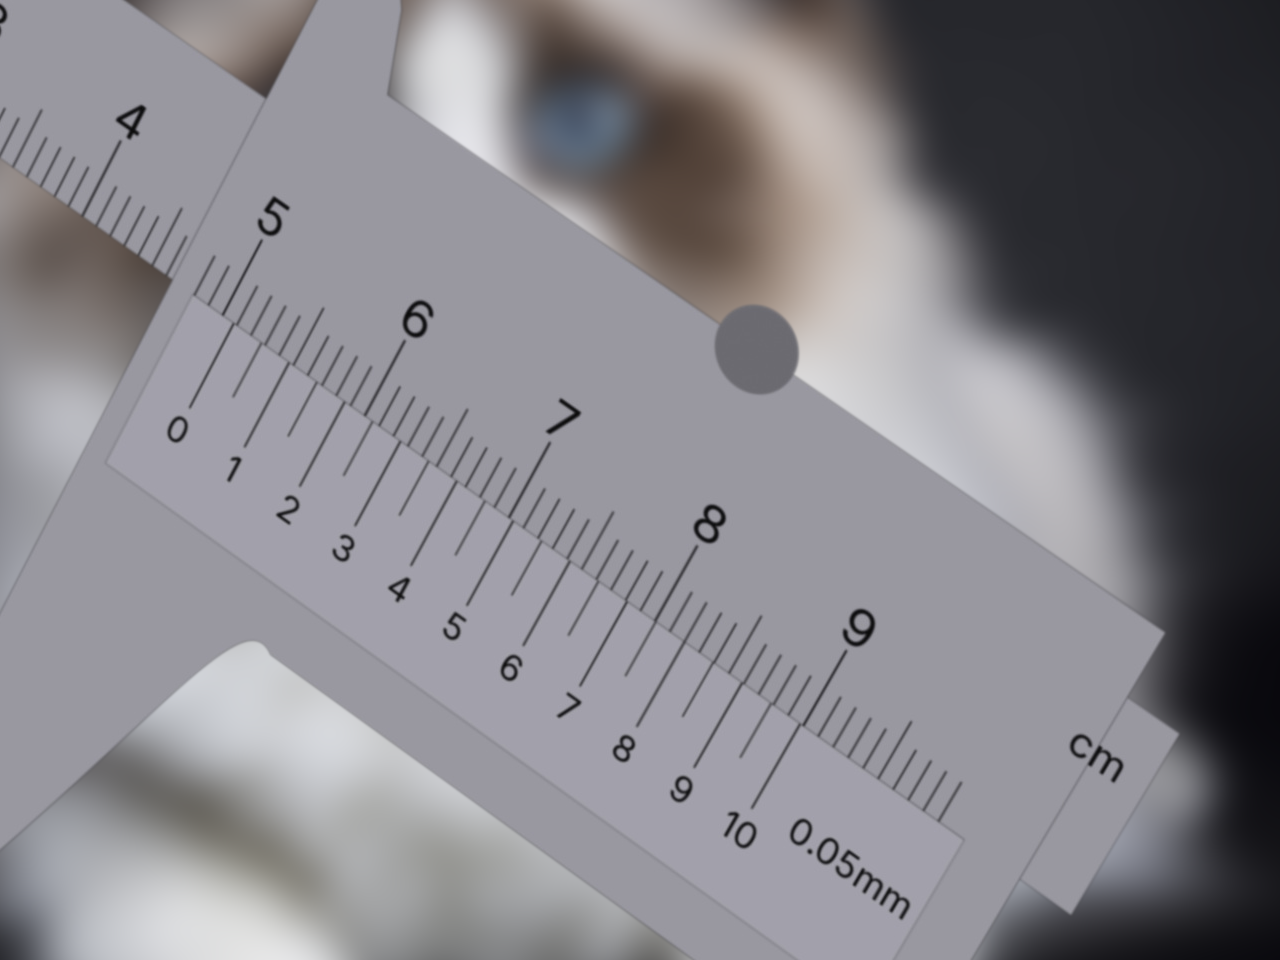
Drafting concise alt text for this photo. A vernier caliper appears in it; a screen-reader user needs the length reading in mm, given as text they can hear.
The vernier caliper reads 50.8 mm
